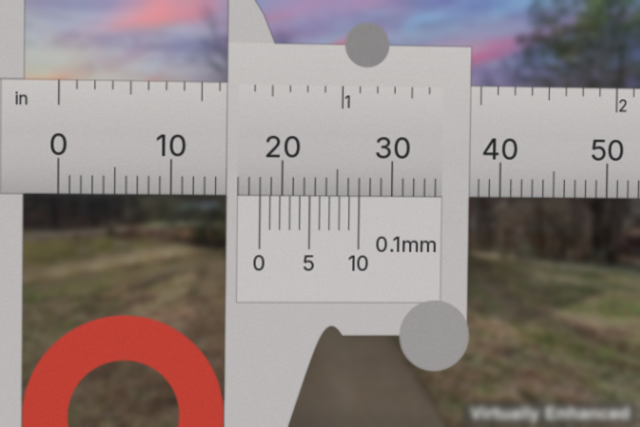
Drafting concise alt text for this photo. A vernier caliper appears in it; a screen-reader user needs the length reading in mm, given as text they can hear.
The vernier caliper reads 18.0 mm
